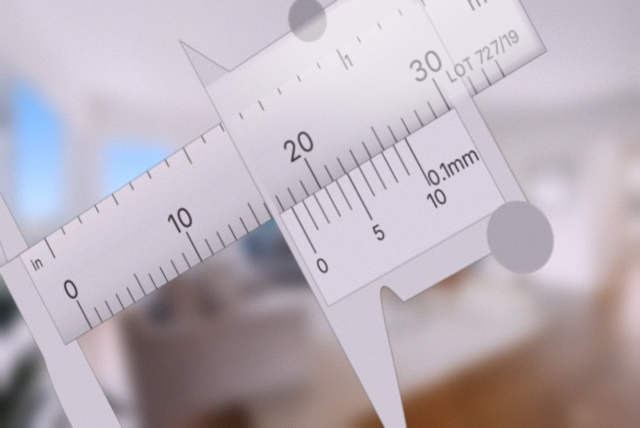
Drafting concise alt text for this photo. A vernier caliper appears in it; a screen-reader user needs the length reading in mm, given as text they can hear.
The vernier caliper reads 17.6 mm
